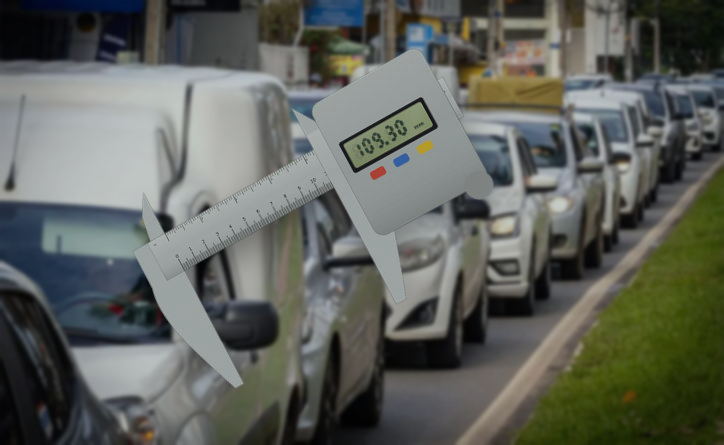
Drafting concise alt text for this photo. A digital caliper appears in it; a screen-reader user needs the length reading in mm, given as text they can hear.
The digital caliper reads 109.30 mm
